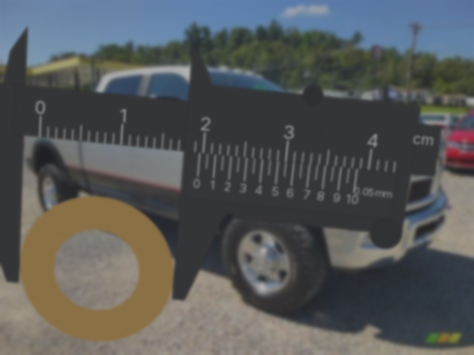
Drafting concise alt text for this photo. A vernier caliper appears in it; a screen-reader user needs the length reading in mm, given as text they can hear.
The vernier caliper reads 19.6 mm
